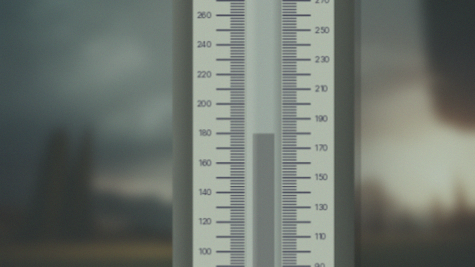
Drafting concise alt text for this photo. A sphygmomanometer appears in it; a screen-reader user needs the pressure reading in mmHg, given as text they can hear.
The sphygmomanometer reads 180 mmHg
